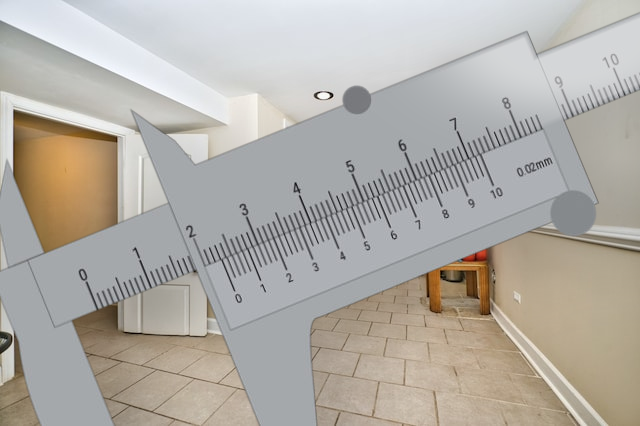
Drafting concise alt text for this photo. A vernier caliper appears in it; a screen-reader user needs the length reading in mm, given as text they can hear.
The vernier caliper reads 23.2 mm
